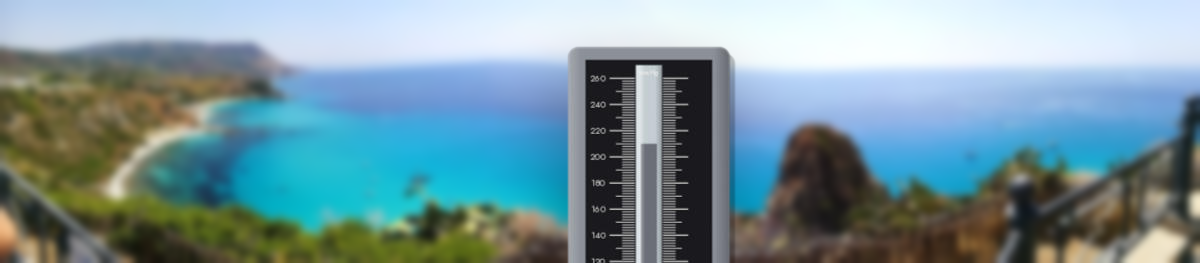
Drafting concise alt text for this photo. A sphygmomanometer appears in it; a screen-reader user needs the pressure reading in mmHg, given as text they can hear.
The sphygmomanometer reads 210 mmHg
